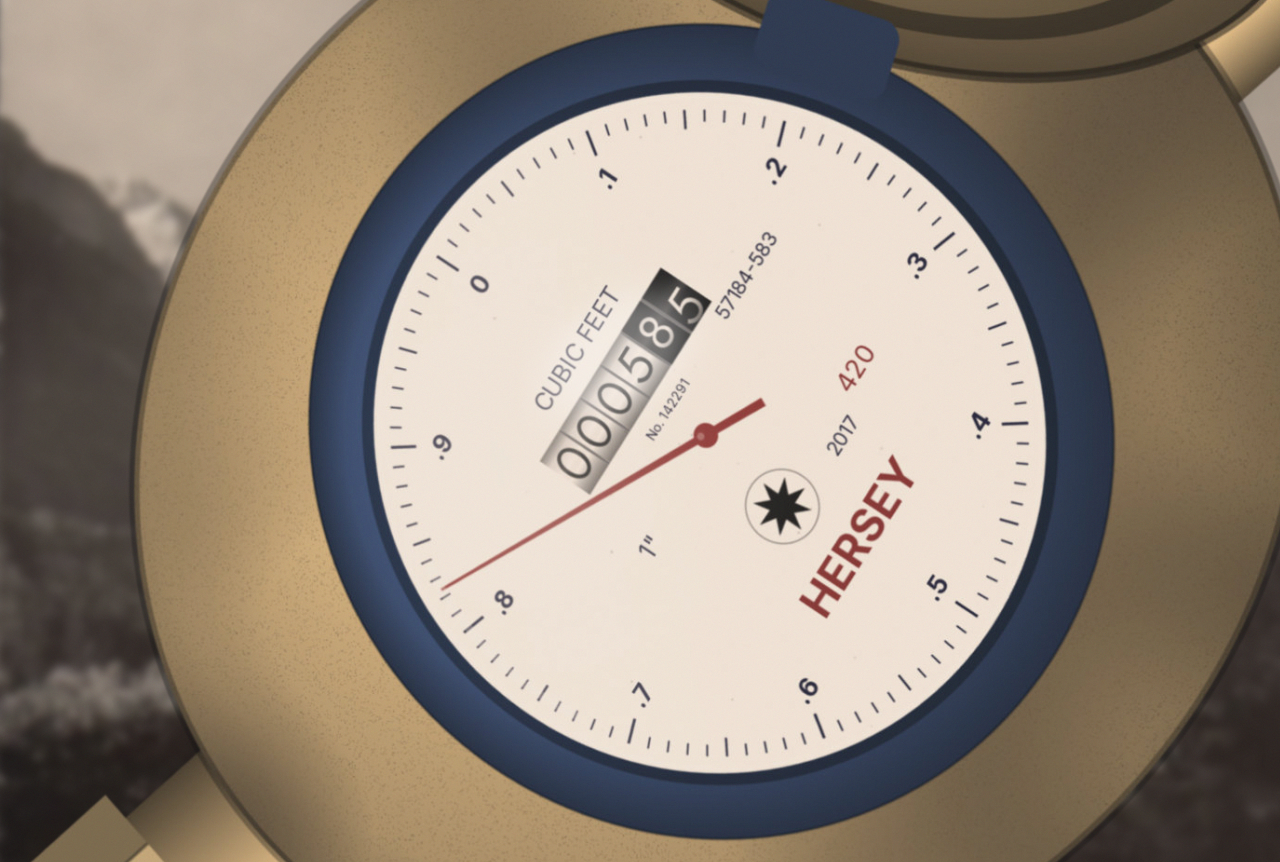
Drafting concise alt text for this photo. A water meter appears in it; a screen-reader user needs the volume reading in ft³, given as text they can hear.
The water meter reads 584.82 ft³
